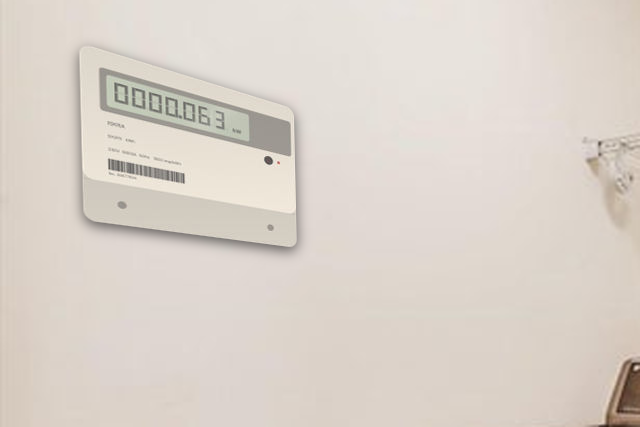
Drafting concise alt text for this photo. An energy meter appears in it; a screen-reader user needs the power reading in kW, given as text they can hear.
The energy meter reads 0.063 kW
